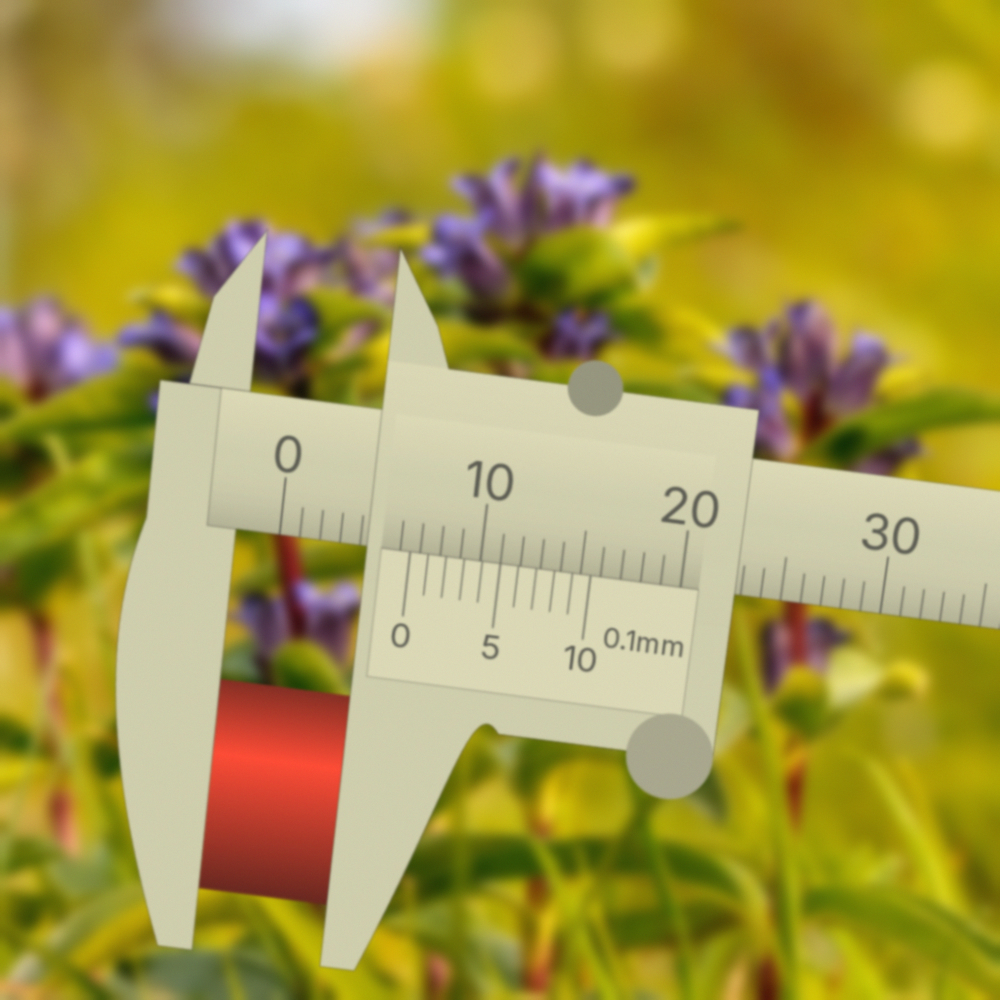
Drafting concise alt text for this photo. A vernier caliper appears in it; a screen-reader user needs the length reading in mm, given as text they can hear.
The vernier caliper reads 6.5 mm
